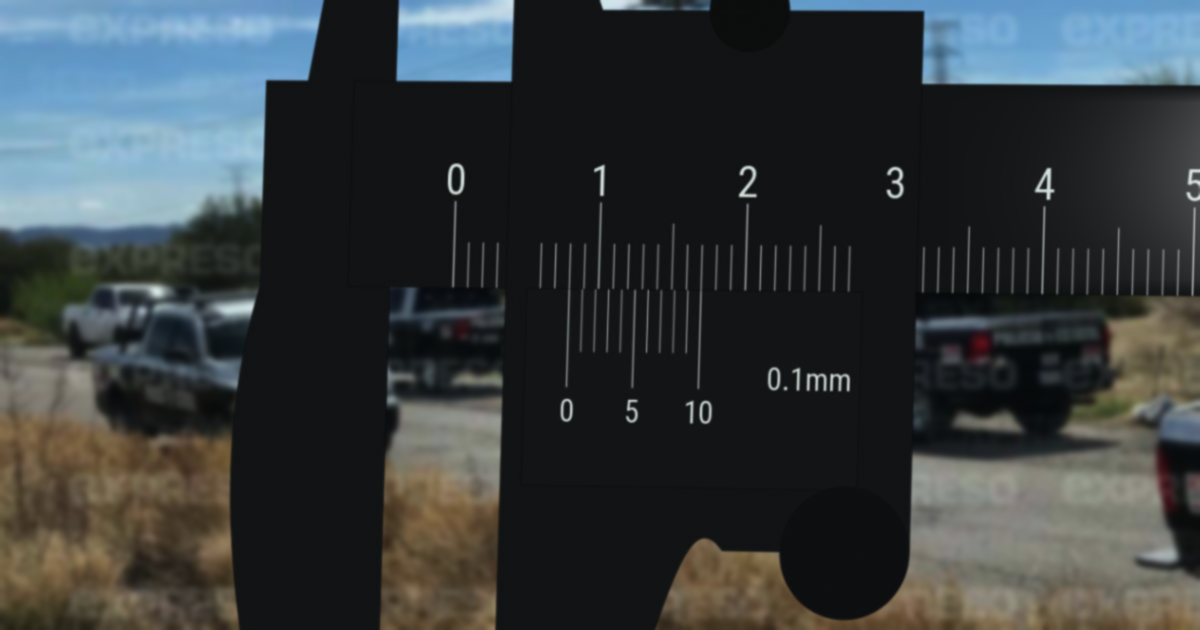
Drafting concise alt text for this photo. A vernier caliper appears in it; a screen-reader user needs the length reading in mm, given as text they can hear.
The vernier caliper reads 8.0 mm
